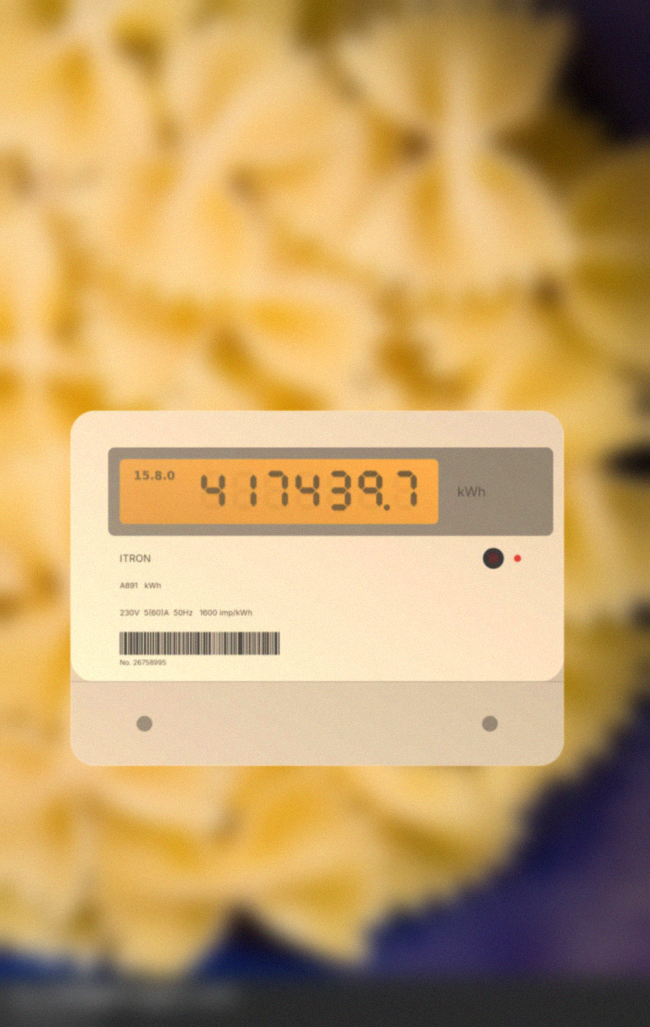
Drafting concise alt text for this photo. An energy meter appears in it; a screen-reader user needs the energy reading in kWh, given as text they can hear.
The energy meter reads 417439.7 kWh
